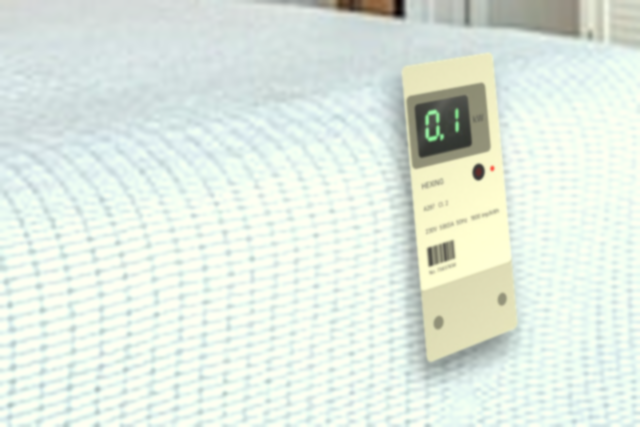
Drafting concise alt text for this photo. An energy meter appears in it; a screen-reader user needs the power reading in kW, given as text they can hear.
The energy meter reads 0.1 kW
